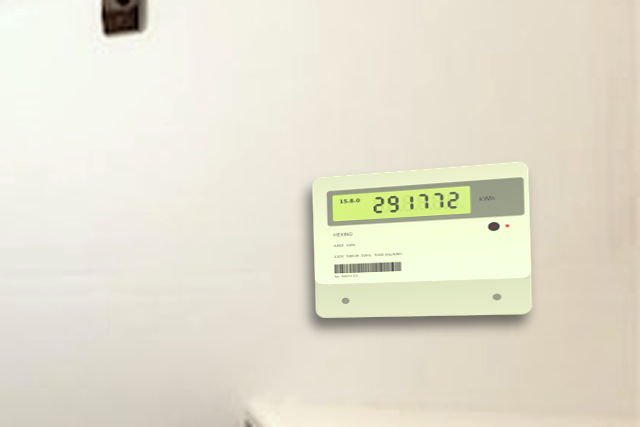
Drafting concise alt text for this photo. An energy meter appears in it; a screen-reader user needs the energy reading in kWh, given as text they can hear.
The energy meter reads 291772 kWh
